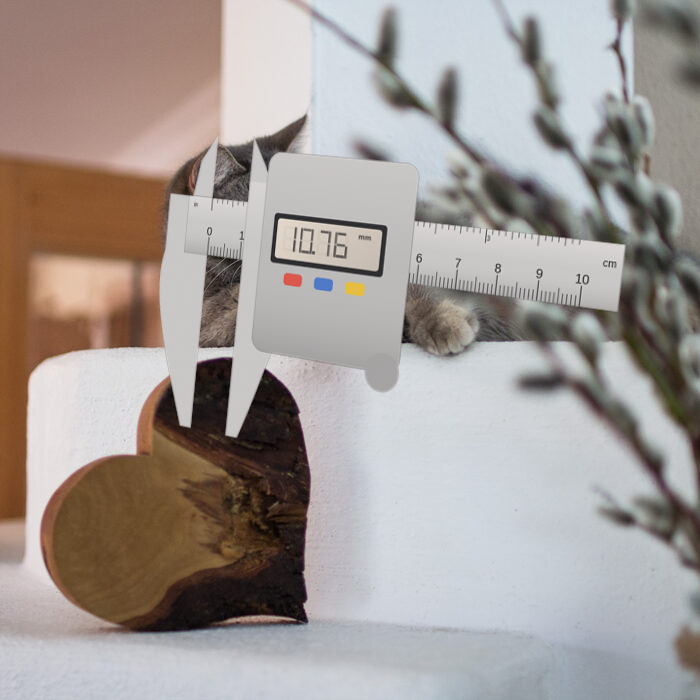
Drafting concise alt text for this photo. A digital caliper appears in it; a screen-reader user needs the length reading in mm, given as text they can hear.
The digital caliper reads 10.76 mm
